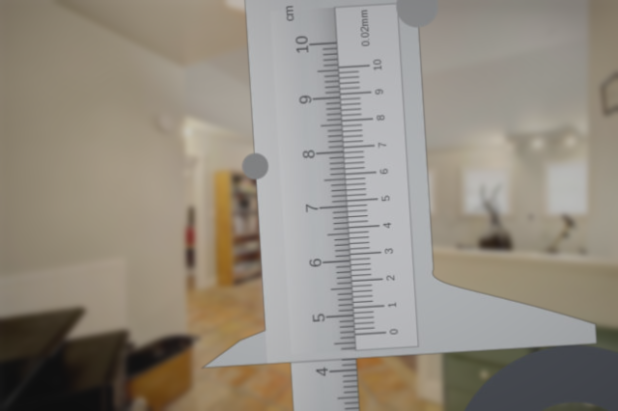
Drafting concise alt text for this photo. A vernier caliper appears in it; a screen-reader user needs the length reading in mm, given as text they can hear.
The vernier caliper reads 46.5 mm
